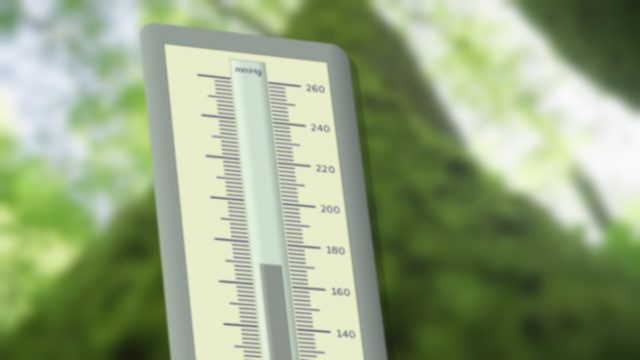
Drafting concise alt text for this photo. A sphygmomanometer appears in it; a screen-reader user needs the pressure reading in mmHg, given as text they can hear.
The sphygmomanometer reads 170 mmHg
